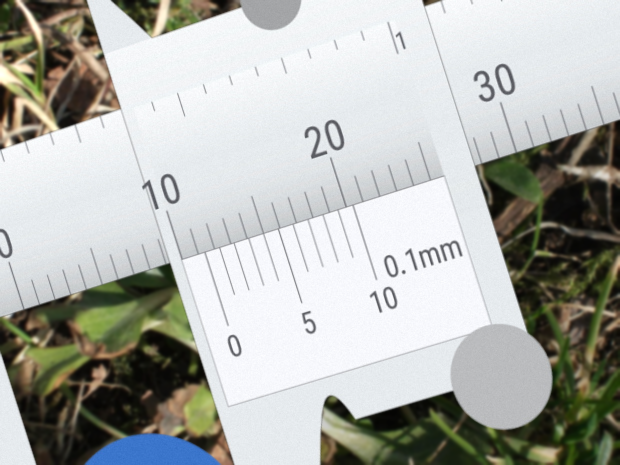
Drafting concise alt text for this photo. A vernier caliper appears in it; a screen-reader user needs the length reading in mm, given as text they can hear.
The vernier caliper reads 11.4 mm
